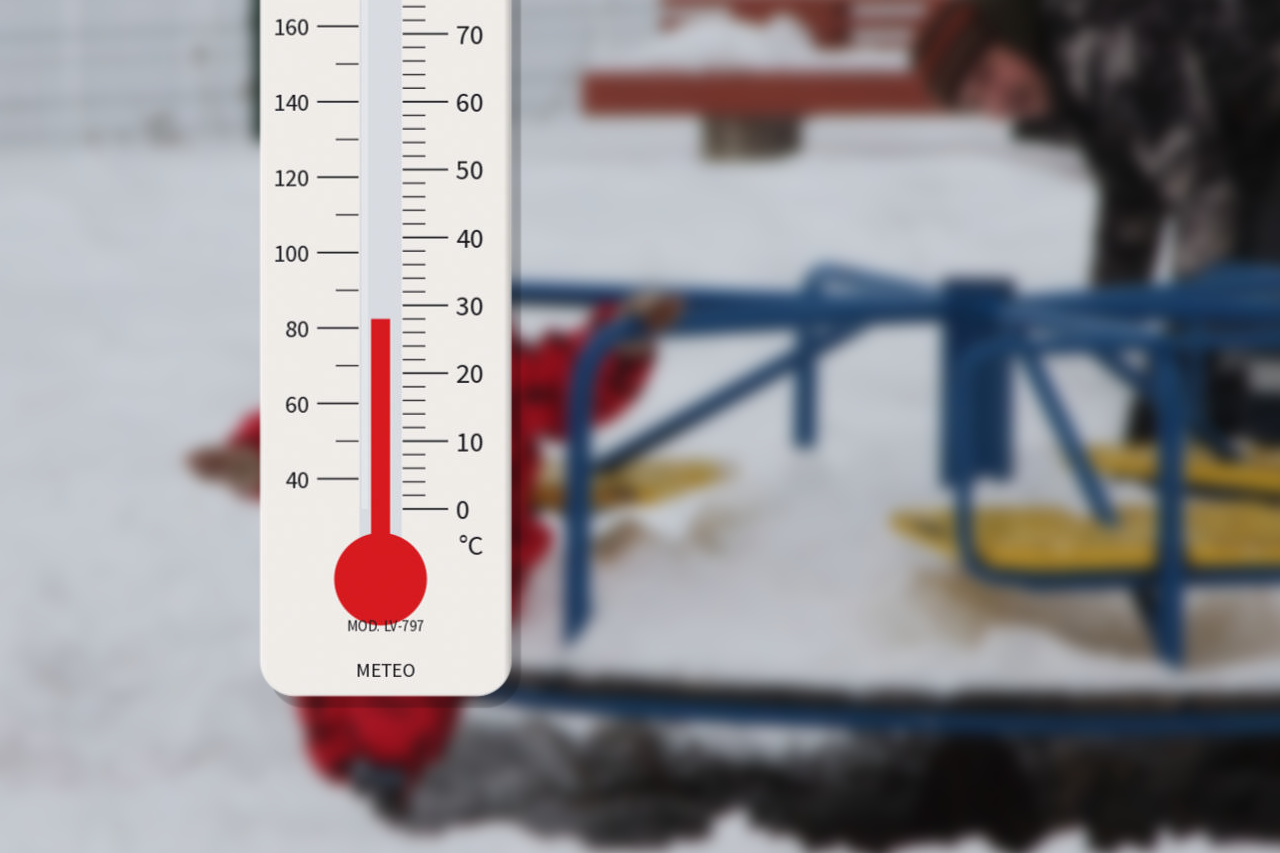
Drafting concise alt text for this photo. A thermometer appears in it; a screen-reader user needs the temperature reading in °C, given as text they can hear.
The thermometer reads 28 °C
